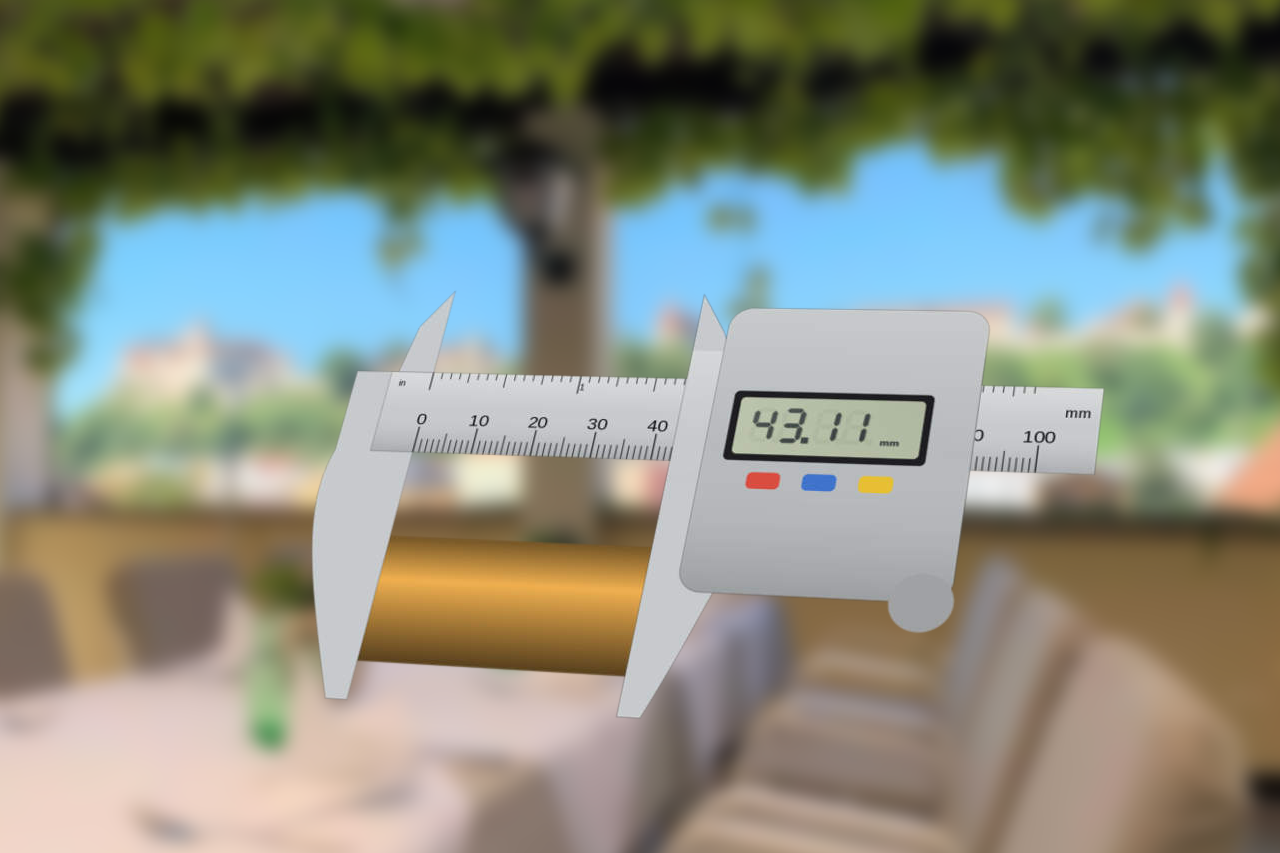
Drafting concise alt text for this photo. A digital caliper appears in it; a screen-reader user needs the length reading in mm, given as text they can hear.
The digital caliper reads 43.11 mm
